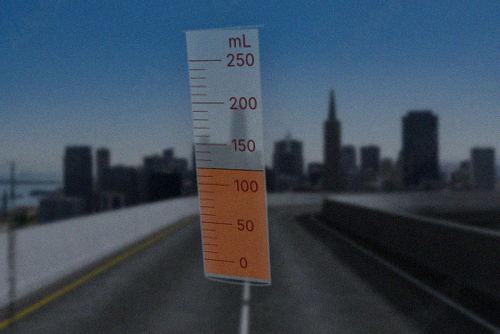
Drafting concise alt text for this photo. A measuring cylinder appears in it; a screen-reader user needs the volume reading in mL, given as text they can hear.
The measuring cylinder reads 120 mL
